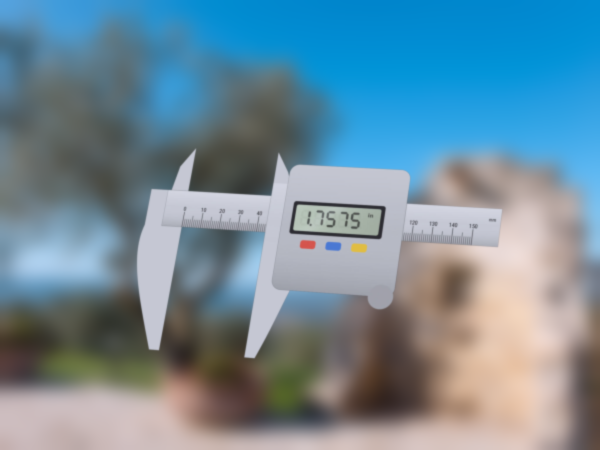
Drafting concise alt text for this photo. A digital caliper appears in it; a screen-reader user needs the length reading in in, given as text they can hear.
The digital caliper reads 1.7575 in
